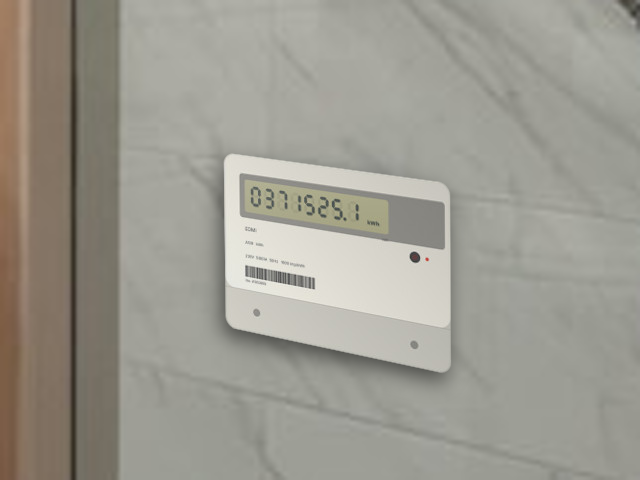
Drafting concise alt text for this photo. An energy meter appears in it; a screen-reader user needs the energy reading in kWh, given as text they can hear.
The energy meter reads 371525.1 kWh
